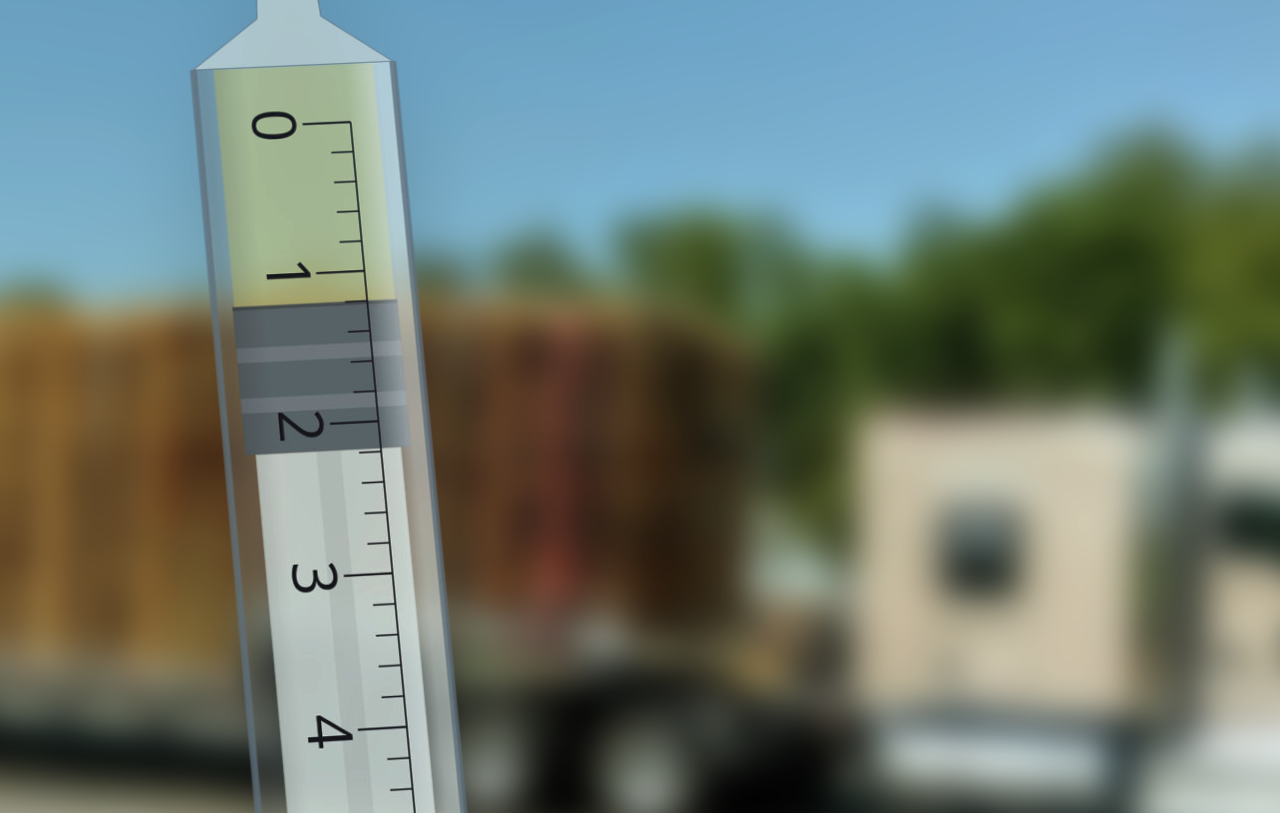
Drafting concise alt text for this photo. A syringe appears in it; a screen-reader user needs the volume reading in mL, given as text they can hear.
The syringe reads 1.2 mL
